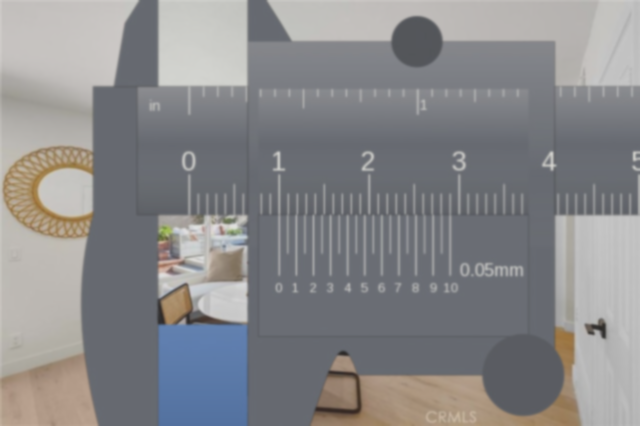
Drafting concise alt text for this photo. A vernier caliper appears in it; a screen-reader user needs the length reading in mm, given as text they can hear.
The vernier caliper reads 10.0 mm
